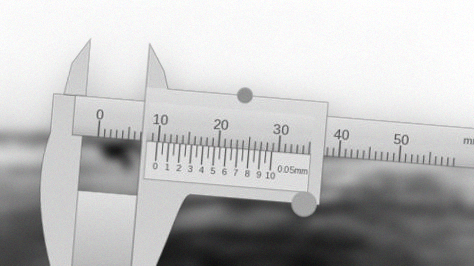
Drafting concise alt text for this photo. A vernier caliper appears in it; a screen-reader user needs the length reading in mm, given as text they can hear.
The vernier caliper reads 9.8 mm
